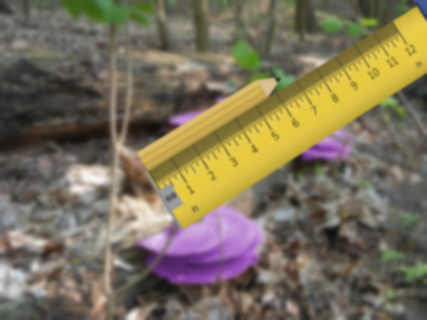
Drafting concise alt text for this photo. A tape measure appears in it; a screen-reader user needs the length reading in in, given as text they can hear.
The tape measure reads 6.5 in
